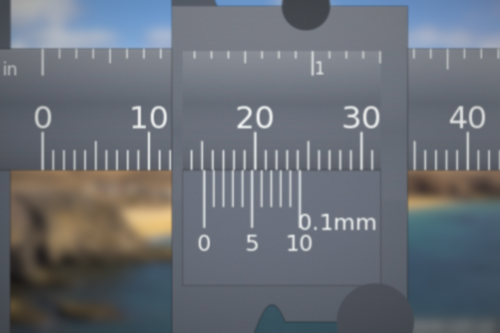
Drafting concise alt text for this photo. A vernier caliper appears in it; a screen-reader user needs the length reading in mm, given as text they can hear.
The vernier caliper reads 15.2 mm
